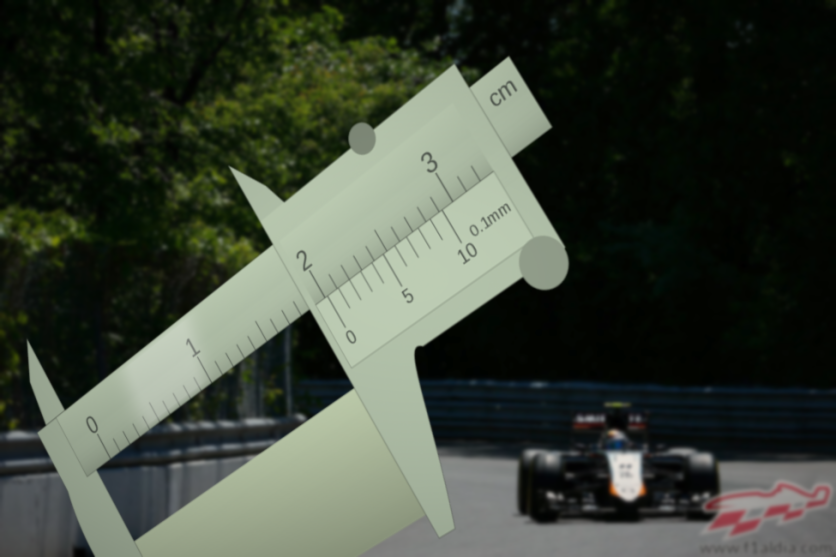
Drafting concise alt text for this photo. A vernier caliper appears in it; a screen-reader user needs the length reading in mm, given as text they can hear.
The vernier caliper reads 20.2 mm
